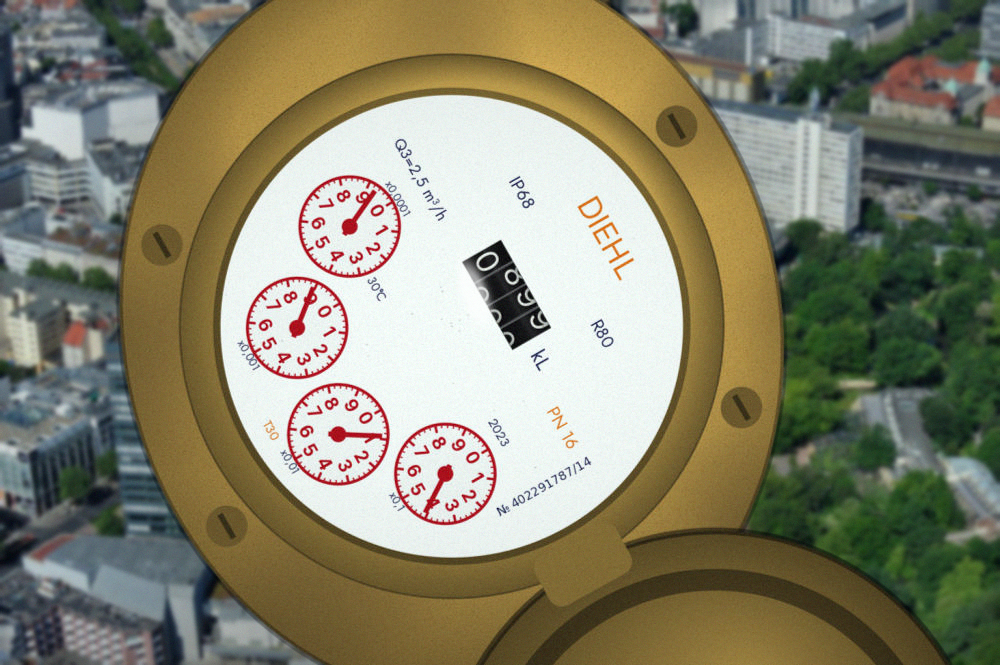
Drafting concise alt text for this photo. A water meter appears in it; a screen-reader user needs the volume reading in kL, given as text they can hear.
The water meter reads 899.4089 kL
